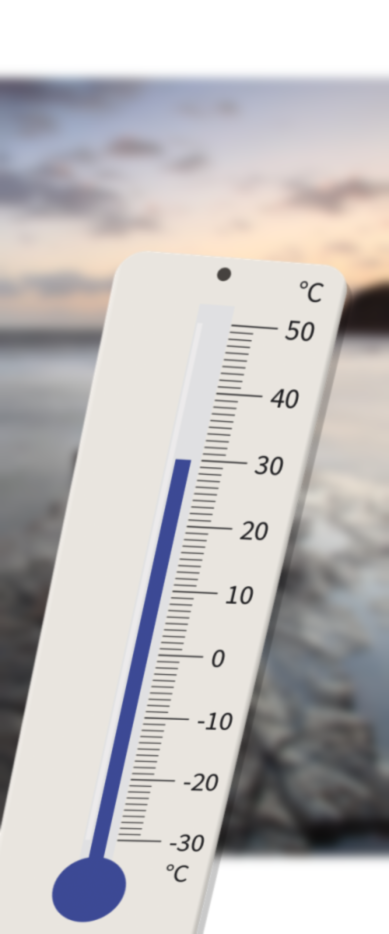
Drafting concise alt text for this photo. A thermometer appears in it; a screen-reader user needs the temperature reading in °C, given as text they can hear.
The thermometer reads 30 °C
